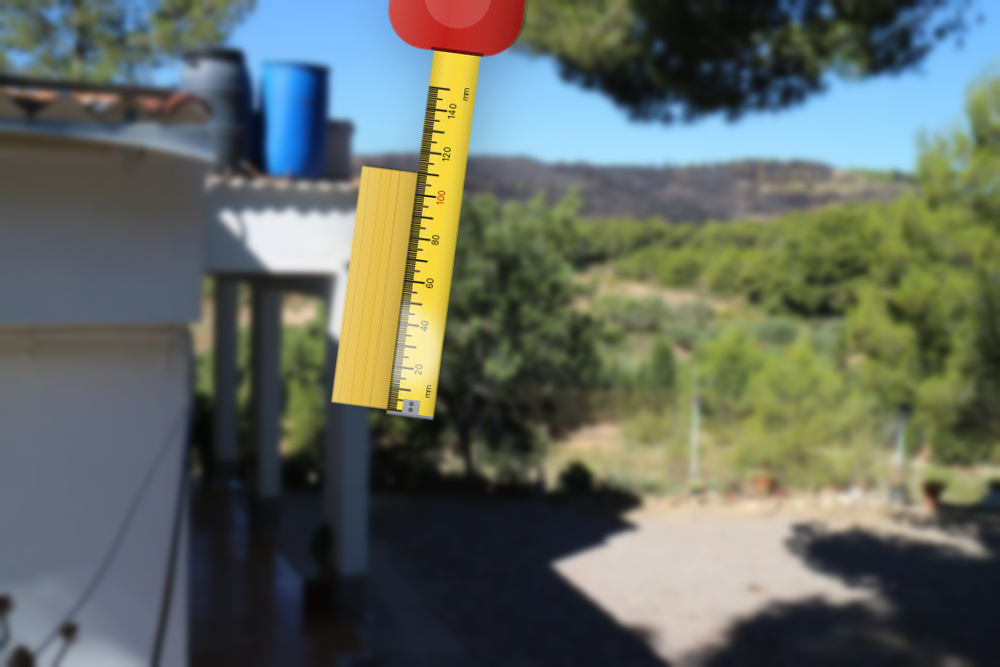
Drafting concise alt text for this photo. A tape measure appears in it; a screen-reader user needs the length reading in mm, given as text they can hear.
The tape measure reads 110 mm
